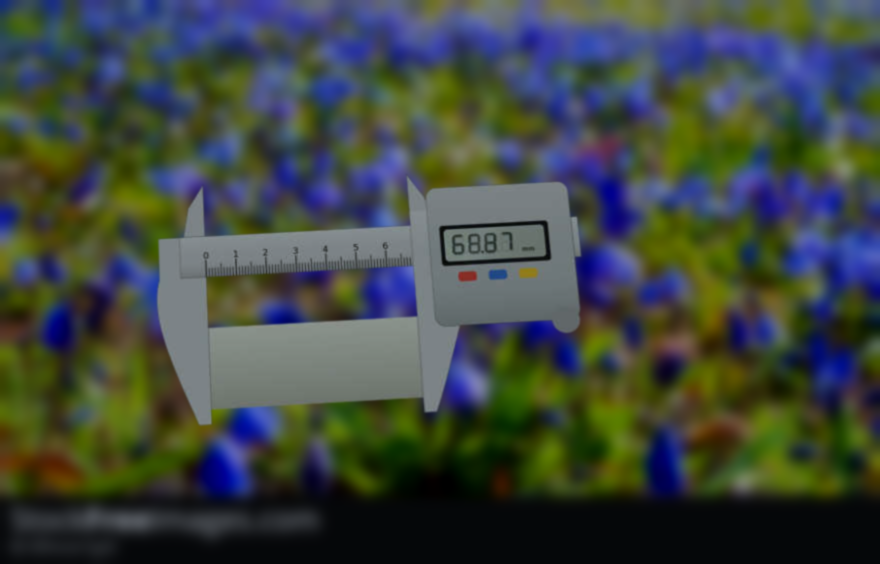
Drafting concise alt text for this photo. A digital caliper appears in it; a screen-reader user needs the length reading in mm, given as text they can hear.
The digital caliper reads 68.87 mm
